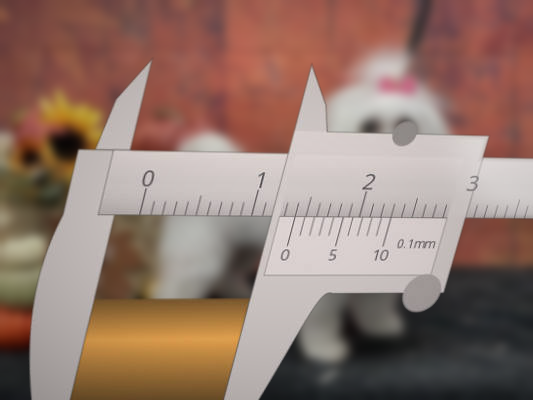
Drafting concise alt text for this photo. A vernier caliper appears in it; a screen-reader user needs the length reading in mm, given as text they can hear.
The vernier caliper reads 14.0 mm
